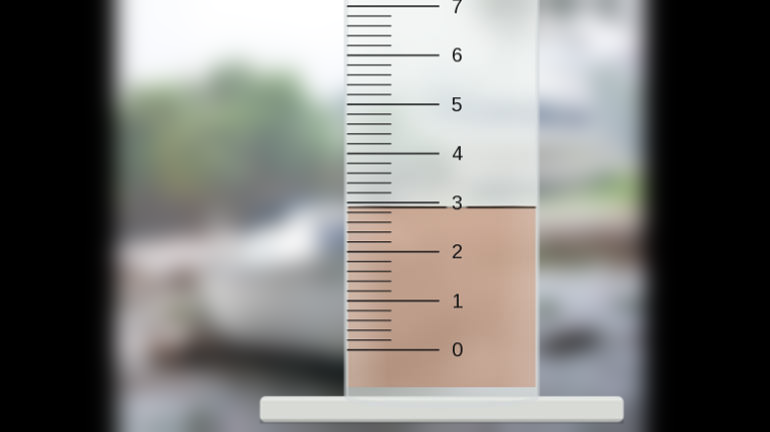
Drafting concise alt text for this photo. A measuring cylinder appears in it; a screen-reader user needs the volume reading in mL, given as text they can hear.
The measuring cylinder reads 2.9 mL
